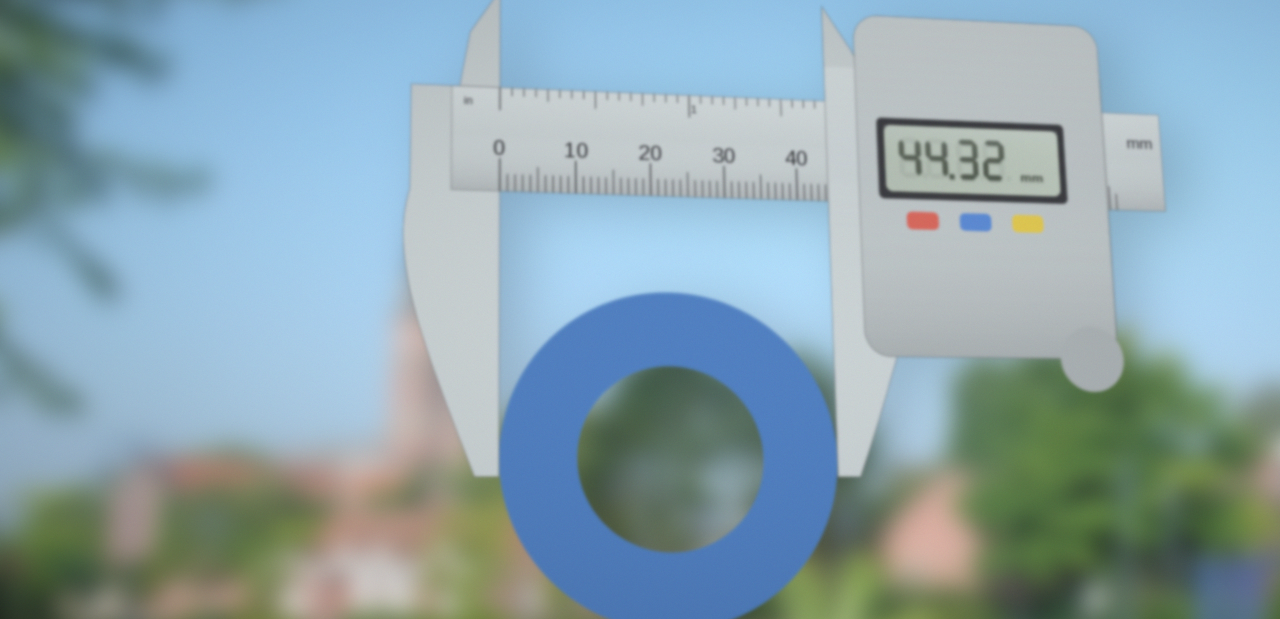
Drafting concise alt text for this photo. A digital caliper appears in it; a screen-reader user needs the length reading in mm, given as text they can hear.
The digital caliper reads 44.32 mm
